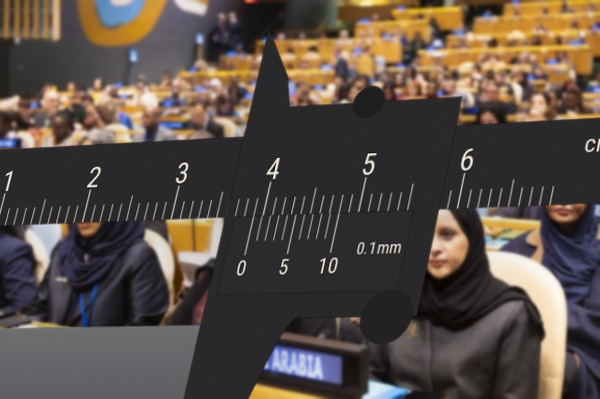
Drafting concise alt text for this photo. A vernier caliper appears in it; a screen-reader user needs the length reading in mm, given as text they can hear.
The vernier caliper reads 39.0 mm
